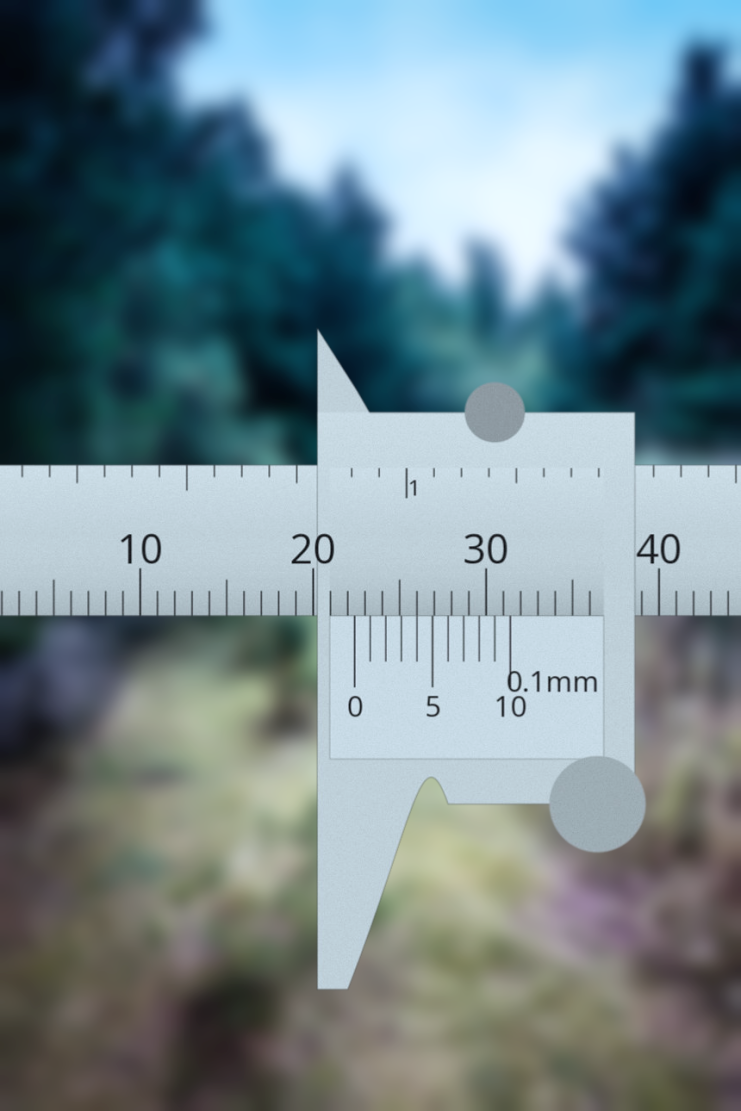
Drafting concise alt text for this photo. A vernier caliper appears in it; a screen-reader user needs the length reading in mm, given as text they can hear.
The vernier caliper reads 22.4 mm
